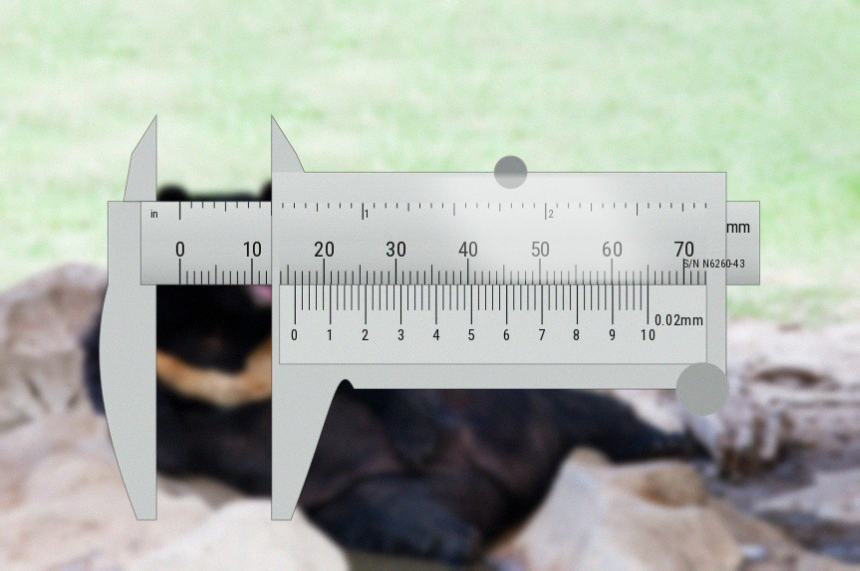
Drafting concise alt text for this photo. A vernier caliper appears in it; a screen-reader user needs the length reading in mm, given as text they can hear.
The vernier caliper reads 16.0 mm
